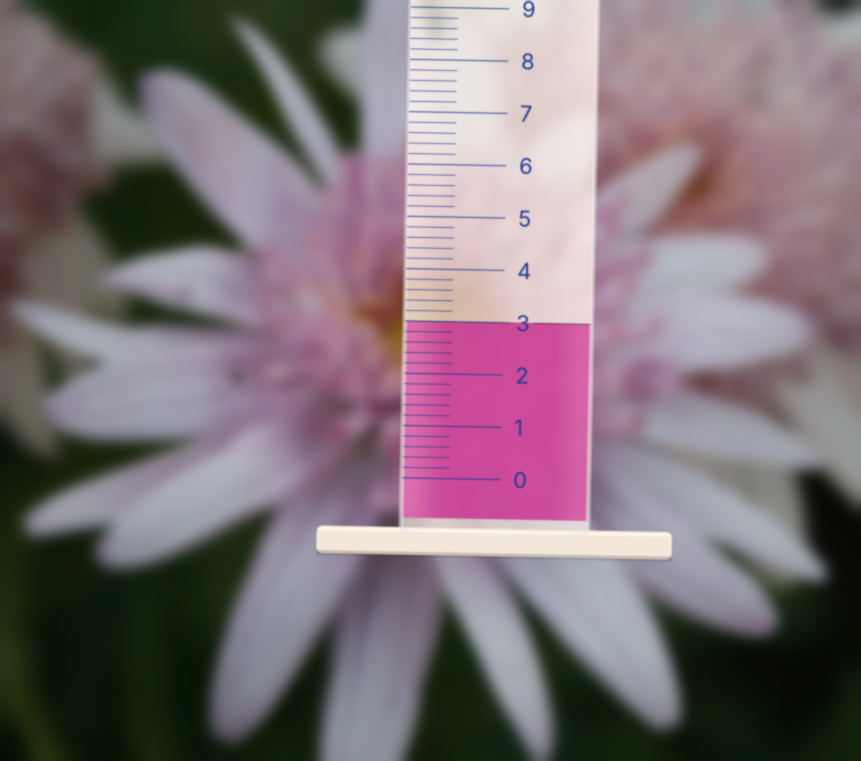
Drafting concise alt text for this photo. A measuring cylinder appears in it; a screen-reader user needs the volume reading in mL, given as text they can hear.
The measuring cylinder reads 3 mL
